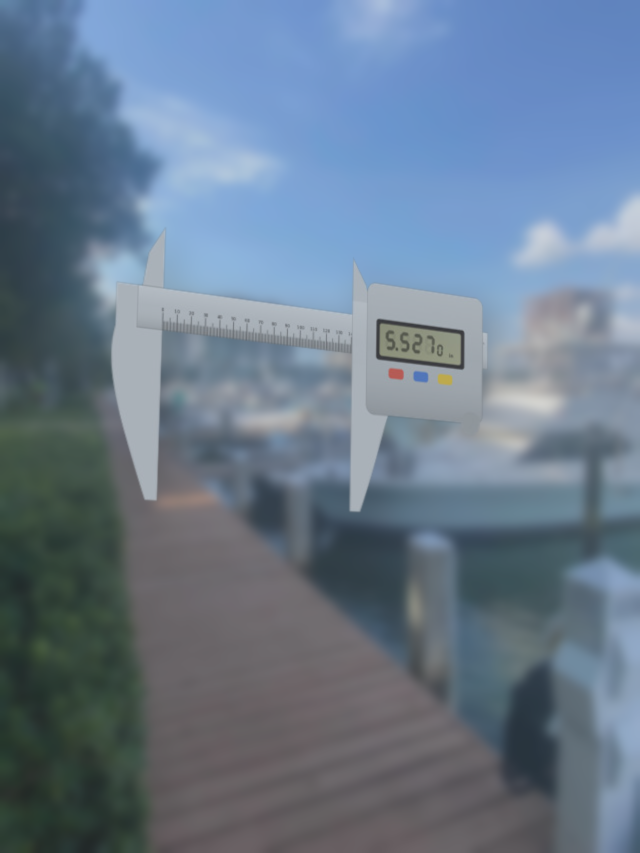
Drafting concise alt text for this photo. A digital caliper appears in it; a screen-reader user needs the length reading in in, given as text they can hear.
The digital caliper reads 5.5270 in
